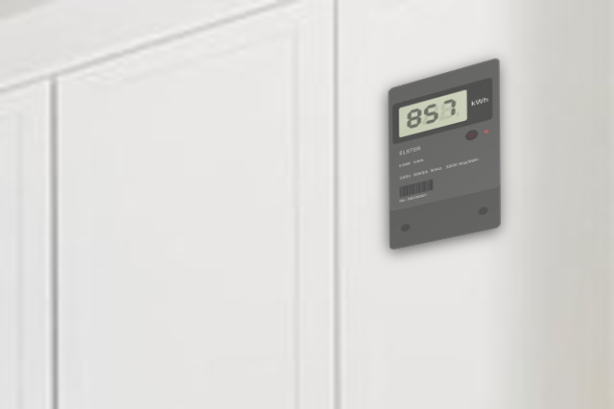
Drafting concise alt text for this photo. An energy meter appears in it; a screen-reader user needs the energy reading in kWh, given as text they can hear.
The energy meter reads 857 kWh
